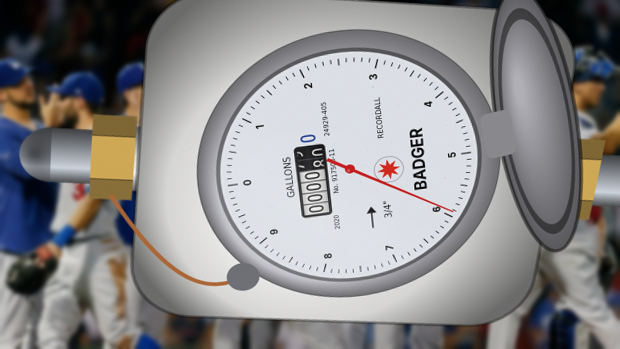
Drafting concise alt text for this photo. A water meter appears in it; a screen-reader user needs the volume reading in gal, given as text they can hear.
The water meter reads 795.9 gal
